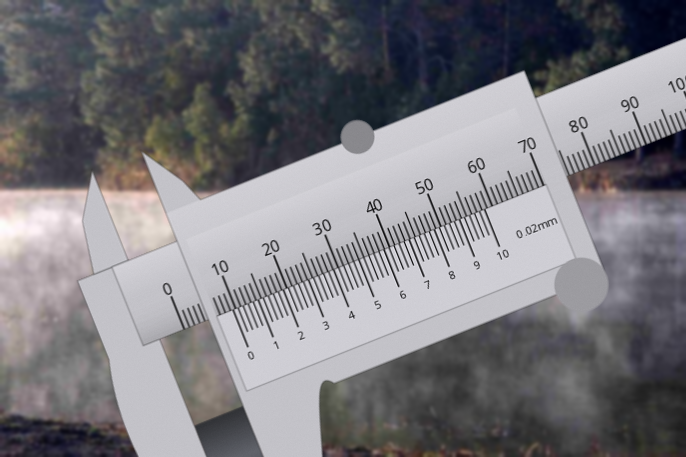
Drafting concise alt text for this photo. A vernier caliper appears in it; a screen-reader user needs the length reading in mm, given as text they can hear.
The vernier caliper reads 9.5 mm
